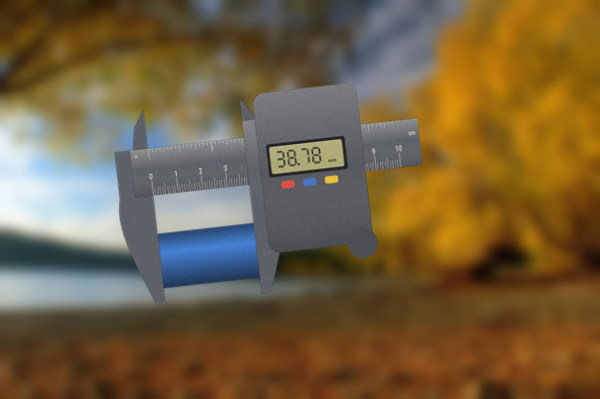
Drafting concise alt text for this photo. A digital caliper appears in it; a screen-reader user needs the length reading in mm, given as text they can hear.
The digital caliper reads 38.78 mm
